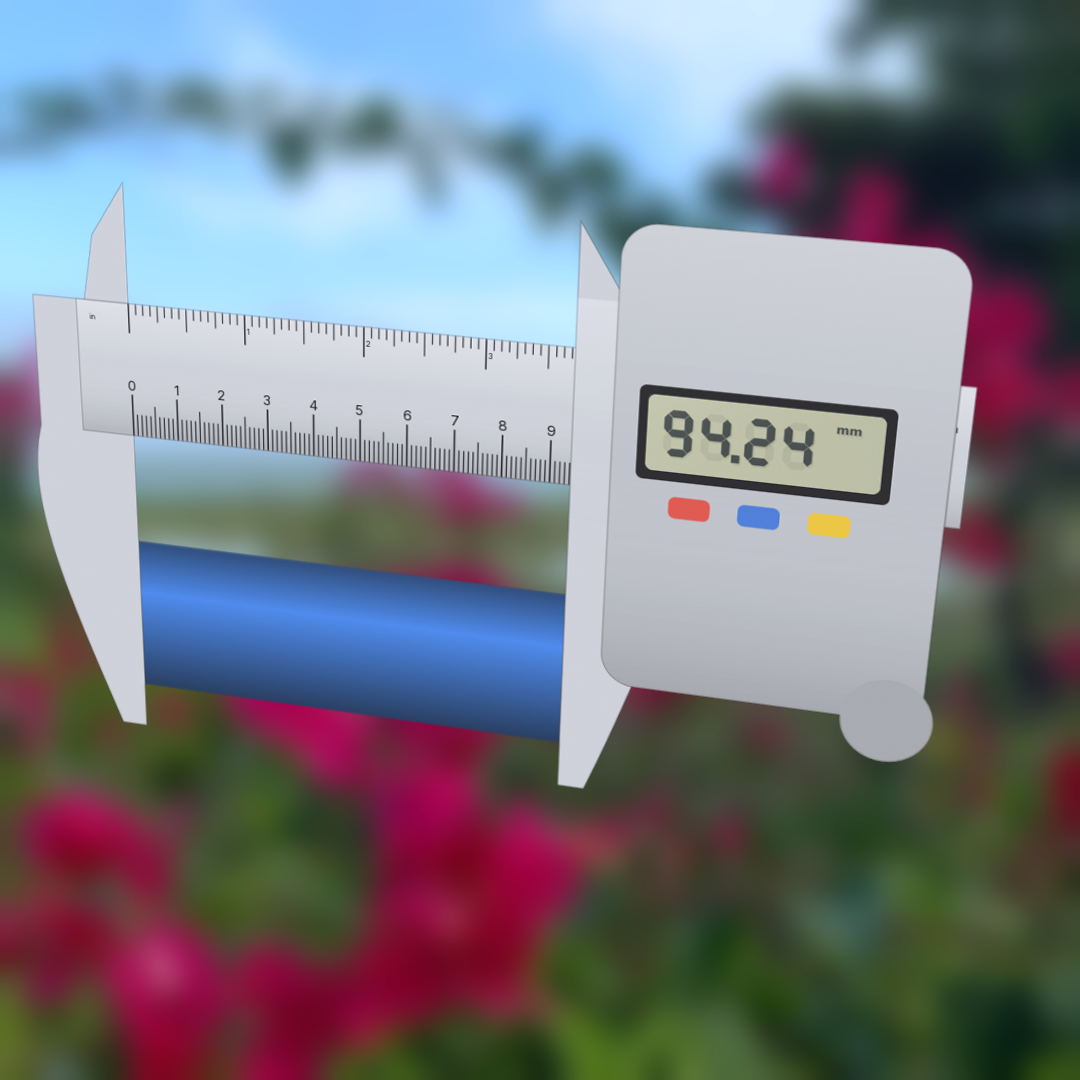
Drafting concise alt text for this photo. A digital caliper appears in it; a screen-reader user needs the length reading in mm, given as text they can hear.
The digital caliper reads 94.24 mm
